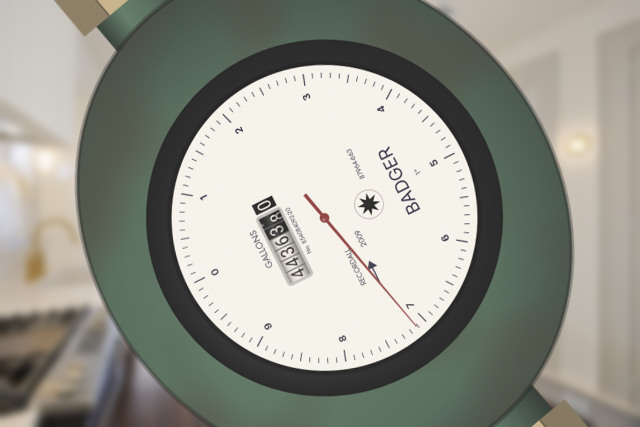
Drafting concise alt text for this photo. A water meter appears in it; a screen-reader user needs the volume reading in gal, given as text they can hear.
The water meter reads 4436377.1 gal
